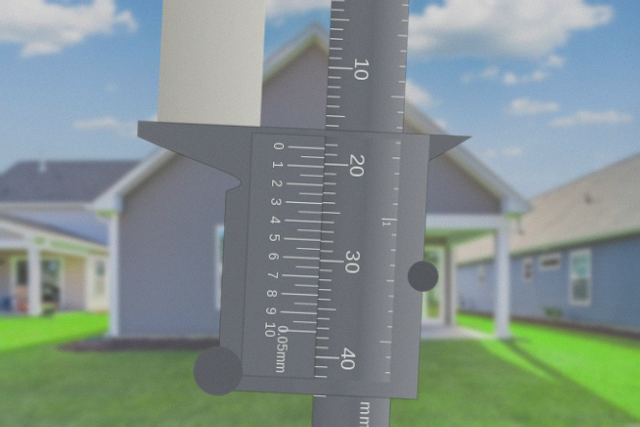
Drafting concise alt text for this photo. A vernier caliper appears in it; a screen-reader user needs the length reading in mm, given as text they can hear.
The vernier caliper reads 18.4 mm
